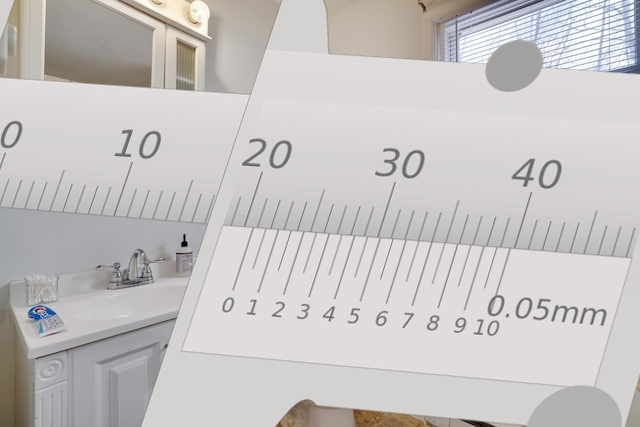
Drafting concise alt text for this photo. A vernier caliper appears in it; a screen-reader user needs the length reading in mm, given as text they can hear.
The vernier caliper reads 20.7 mm
